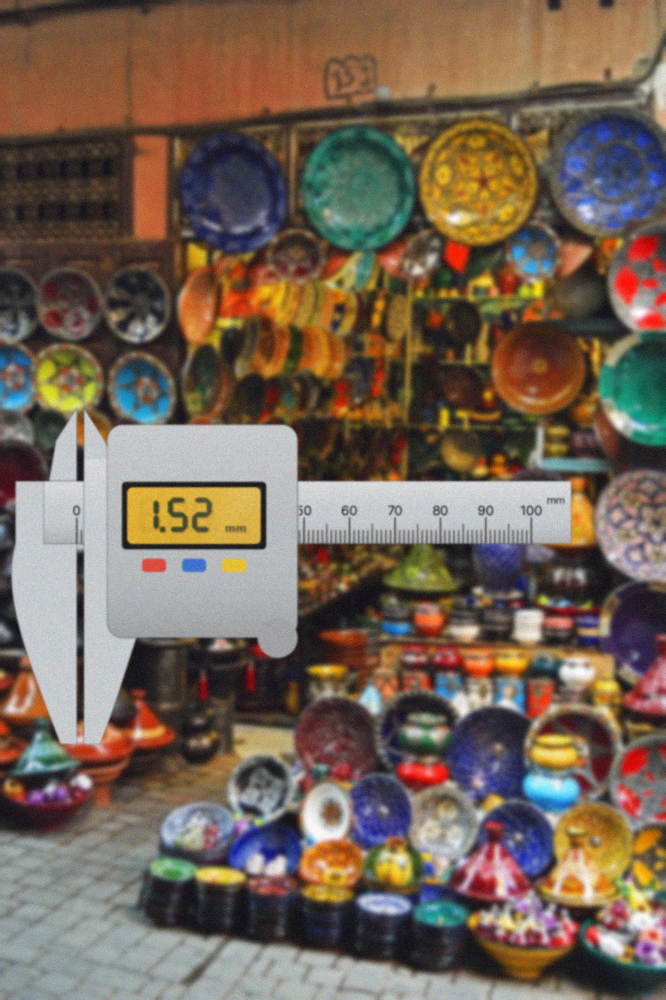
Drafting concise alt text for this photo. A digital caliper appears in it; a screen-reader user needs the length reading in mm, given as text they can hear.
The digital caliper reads 1.52 mm
